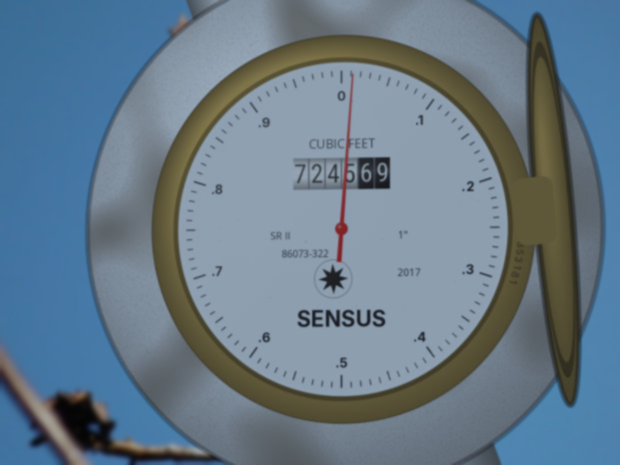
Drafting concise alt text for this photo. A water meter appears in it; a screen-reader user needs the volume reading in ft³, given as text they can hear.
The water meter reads 724569.01 ft³
